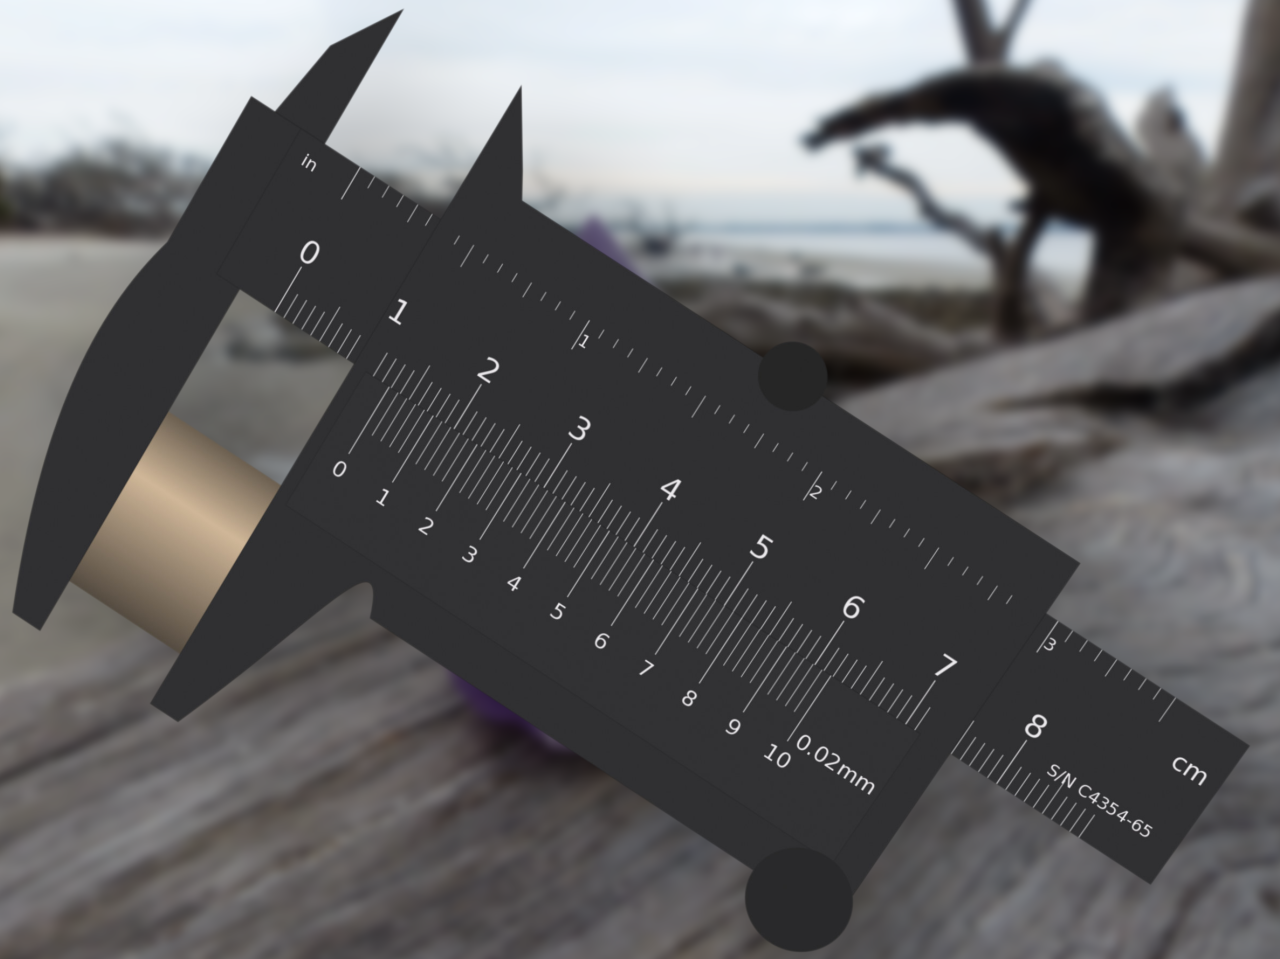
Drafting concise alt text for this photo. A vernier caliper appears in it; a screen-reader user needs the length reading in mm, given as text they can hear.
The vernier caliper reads 12.8 mm
